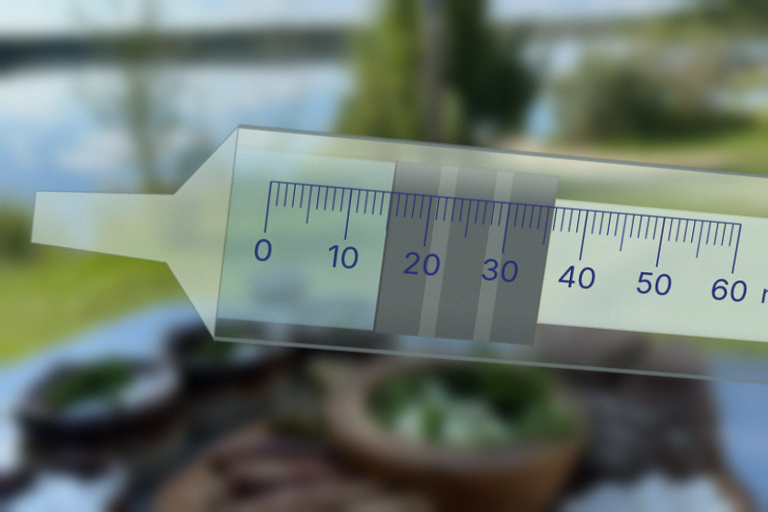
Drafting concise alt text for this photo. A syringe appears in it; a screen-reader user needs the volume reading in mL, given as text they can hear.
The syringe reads 15 mL
